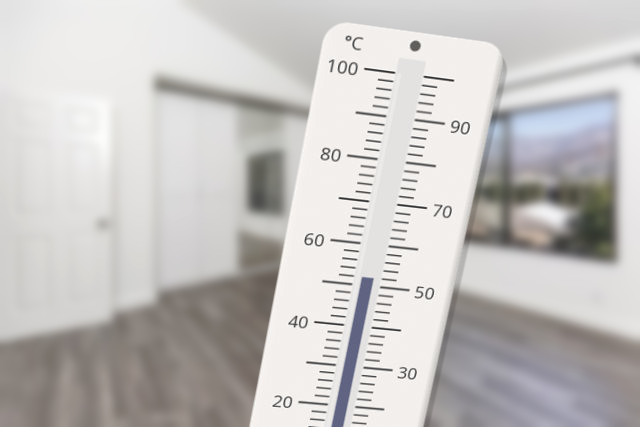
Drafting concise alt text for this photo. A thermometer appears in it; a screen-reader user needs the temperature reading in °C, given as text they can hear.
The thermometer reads 52 °C
